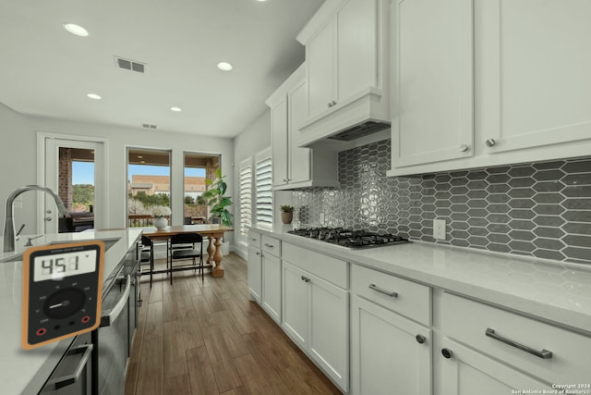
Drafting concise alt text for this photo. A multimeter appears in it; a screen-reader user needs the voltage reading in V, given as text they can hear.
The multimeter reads 451 V
